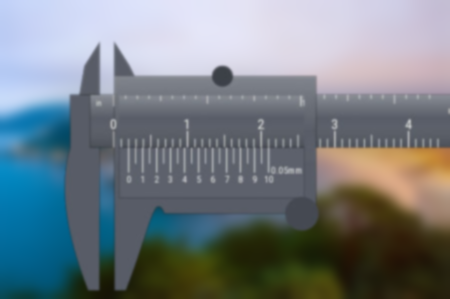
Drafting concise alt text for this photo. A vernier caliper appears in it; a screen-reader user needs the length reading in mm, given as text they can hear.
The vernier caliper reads 2.0 mm
